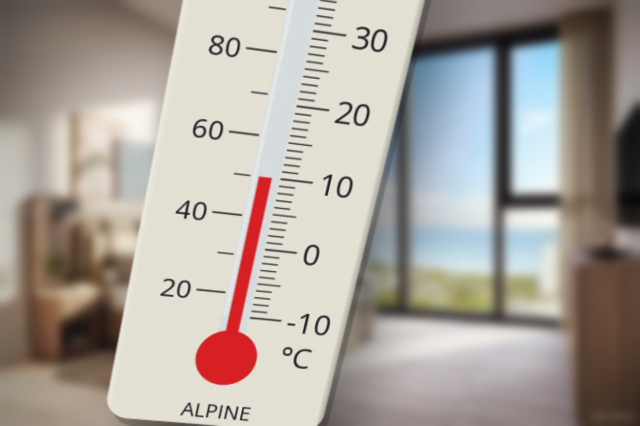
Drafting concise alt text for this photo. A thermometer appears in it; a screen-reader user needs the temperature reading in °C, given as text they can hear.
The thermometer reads 10 °C
